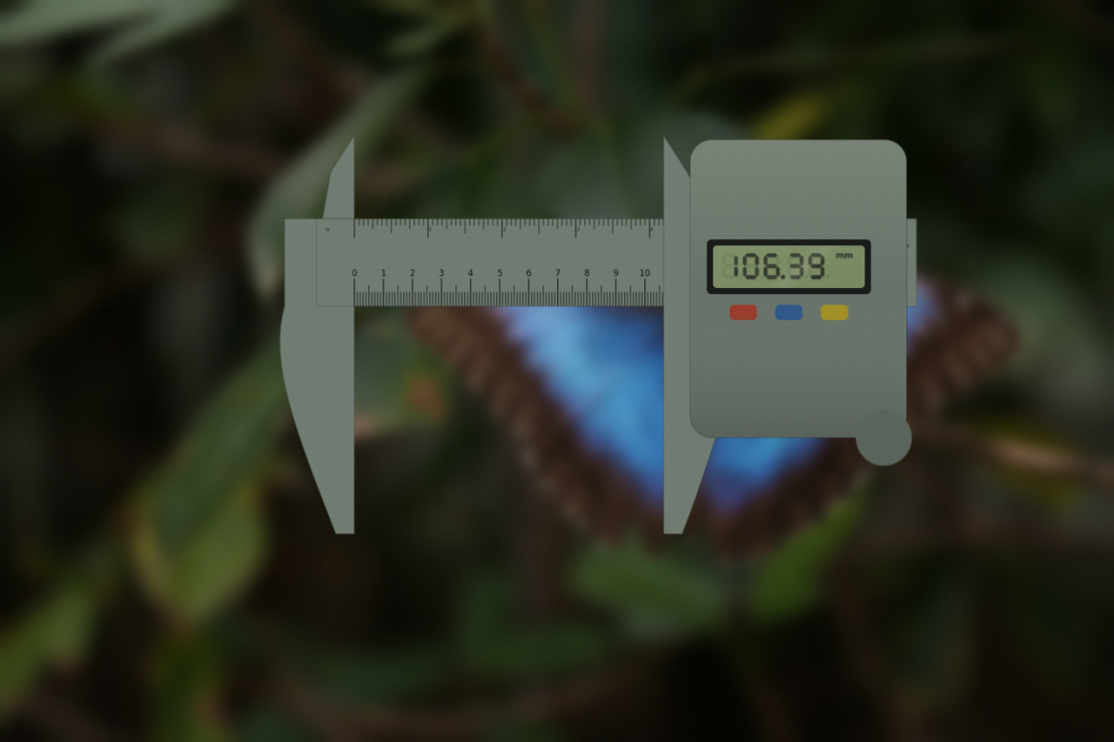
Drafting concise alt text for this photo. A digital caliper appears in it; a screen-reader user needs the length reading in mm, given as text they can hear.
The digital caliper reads 106.39 mm
